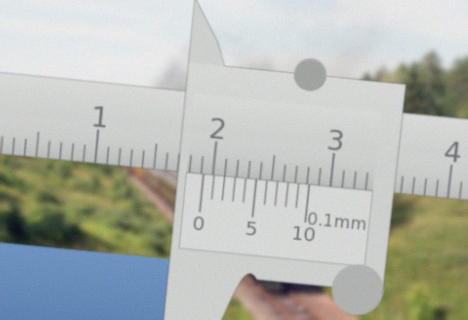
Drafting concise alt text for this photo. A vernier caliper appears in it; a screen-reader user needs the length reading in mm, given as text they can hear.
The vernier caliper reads 19.2 mm
